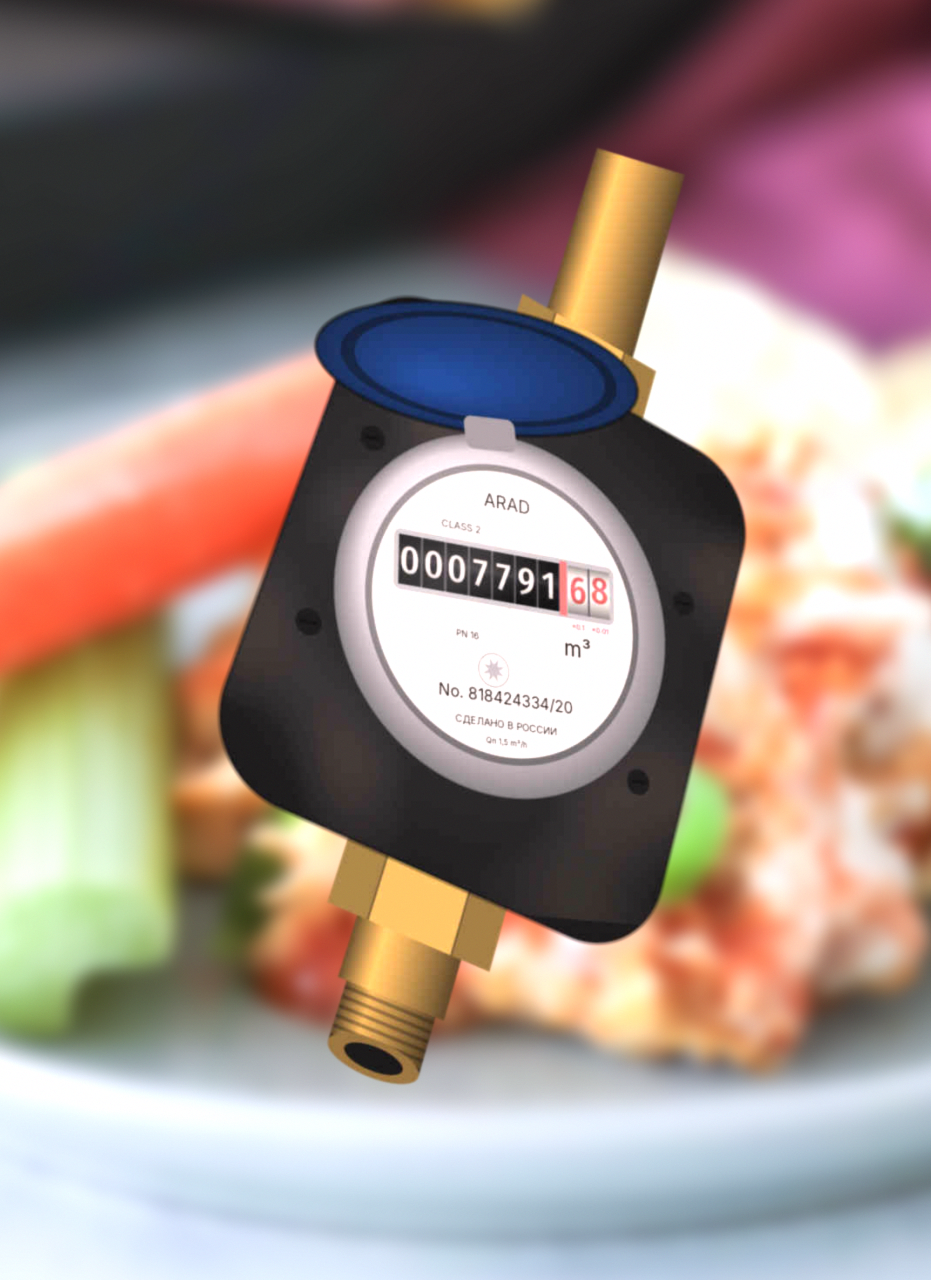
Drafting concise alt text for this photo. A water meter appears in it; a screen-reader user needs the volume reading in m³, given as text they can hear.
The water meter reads 7791.68 m³
